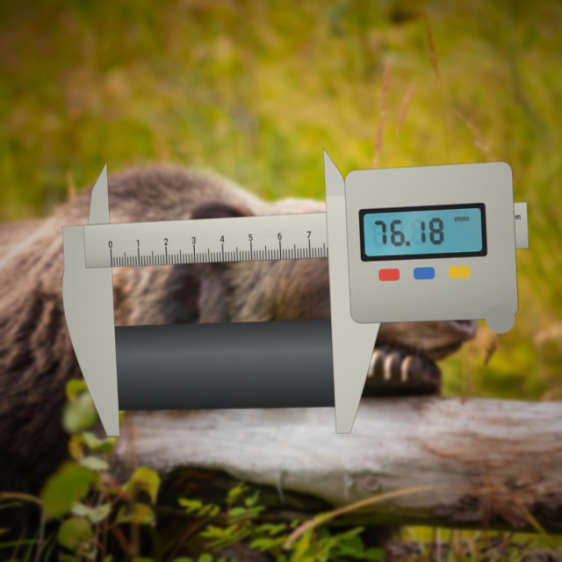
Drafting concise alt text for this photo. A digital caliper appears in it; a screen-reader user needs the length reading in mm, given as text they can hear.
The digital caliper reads 76.18 mm
